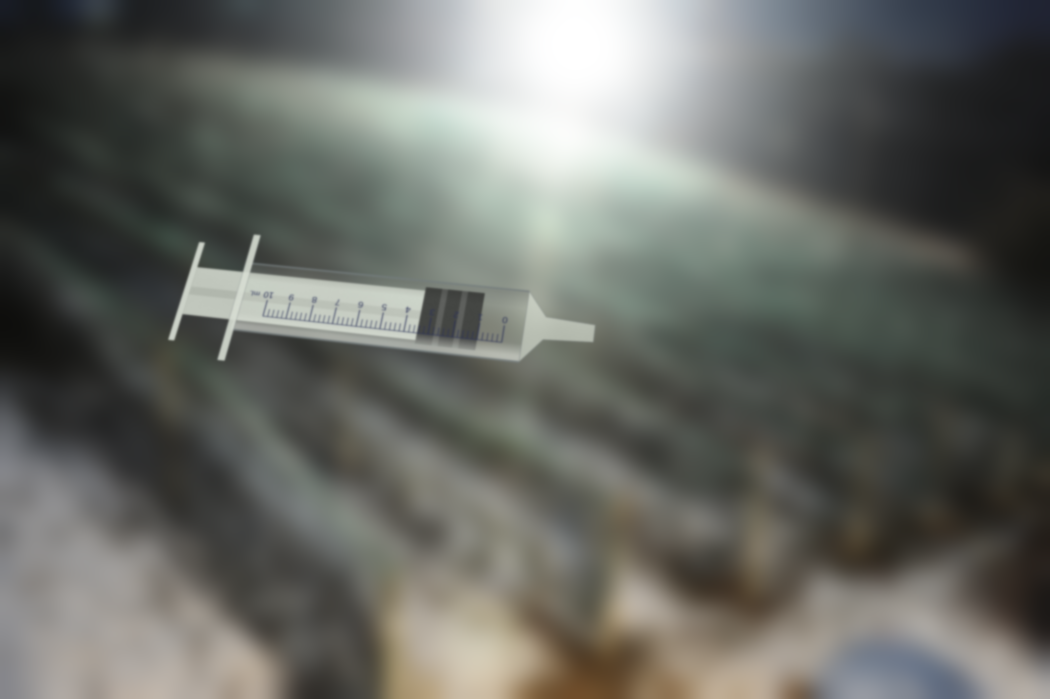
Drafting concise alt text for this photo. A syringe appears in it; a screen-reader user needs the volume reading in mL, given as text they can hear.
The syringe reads 1 mL
